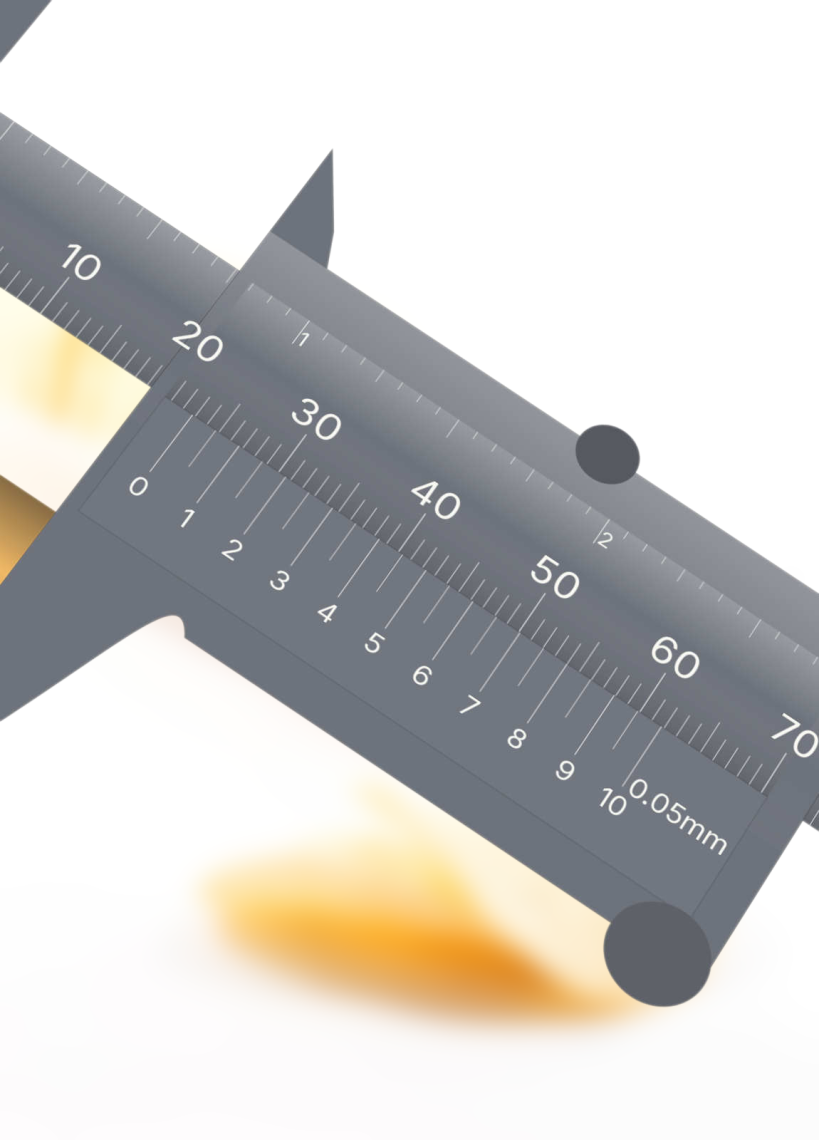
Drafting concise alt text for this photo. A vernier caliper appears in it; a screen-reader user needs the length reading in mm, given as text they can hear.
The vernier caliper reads 22.8 mm
